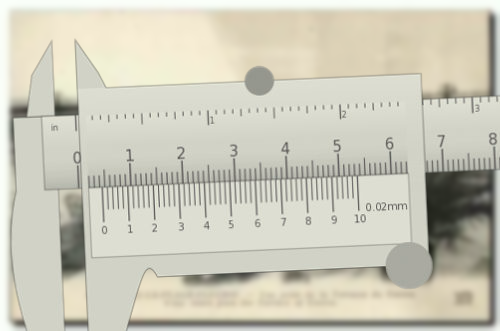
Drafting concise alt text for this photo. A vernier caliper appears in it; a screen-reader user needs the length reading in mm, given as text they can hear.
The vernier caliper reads 4.5 mm
